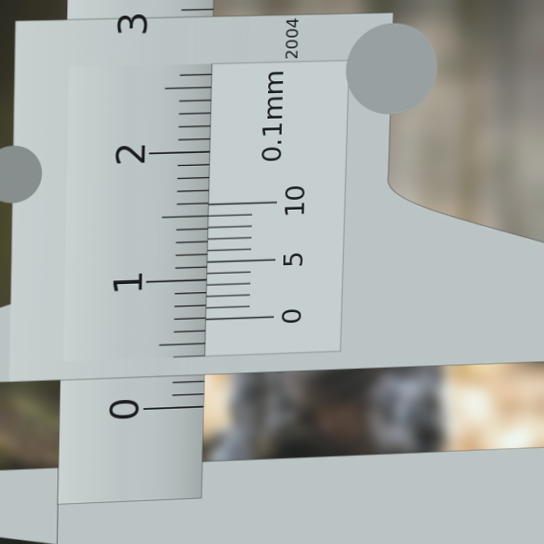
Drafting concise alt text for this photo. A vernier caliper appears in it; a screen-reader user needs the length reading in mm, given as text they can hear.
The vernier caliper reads 6.9 mm
